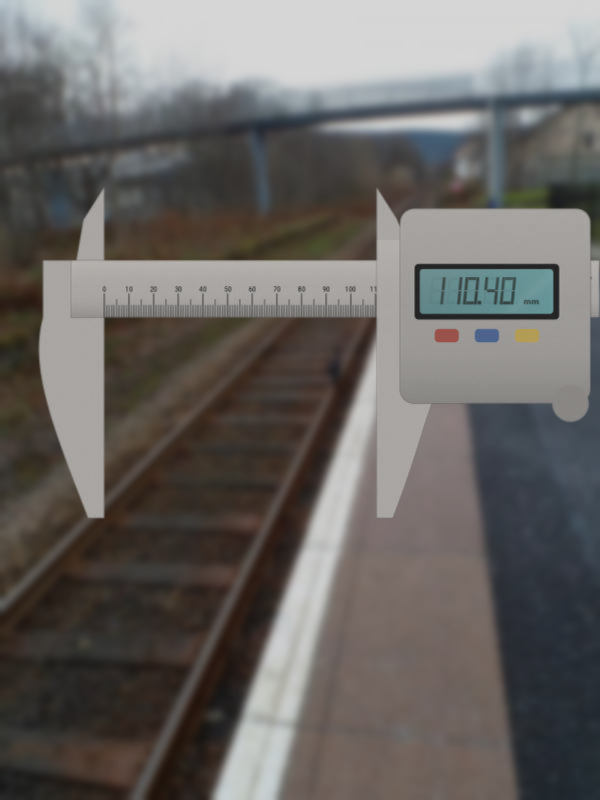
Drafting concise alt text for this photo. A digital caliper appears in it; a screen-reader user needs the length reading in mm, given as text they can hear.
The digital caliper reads 110.40 mm
